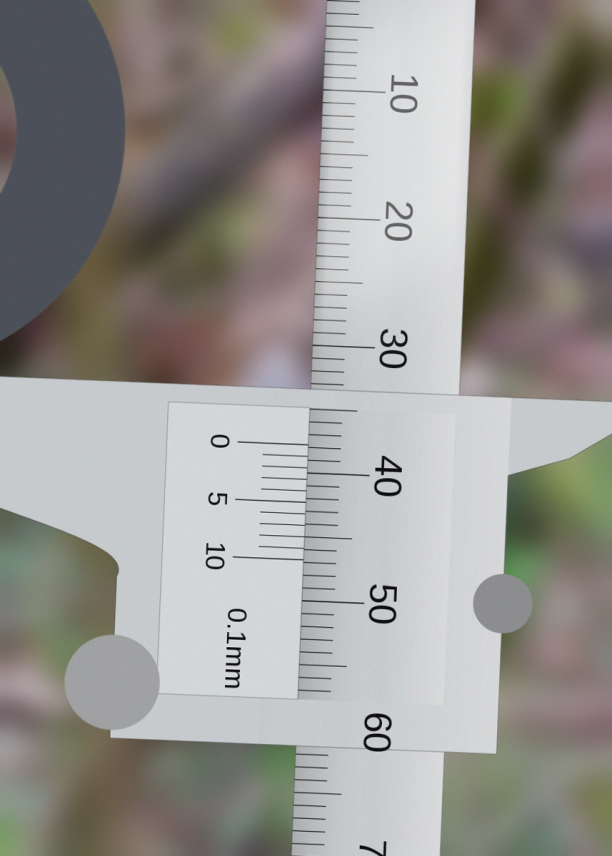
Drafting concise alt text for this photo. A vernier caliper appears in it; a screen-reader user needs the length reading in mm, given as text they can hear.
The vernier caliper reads 37.8 mm
